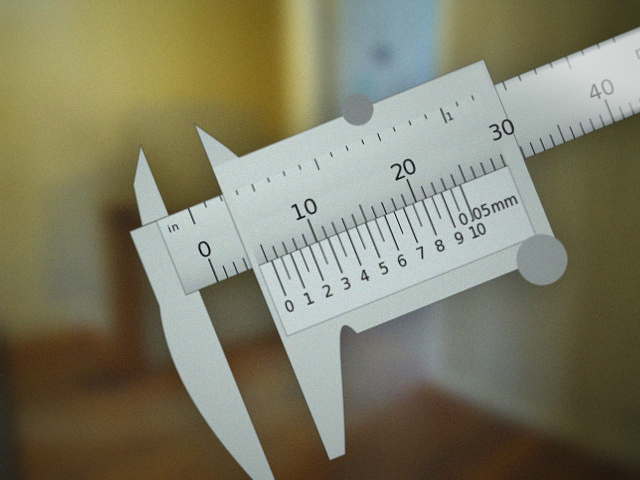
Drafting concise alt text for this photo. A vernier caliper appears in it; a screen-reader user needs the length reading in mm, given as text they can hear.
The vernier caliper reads 5.4 mm
